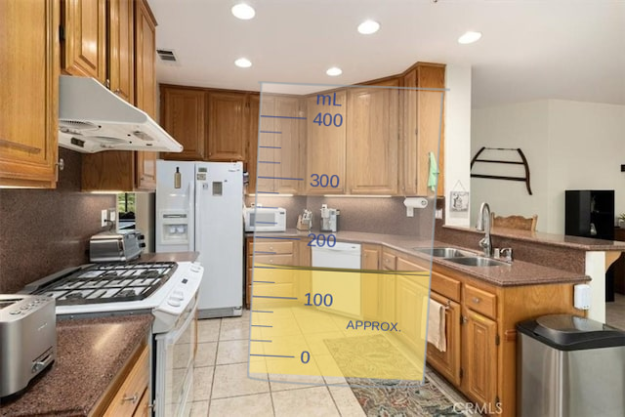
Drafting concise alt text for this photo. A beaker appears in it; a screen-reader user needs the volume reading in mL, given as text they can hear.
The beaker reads 150 mL
